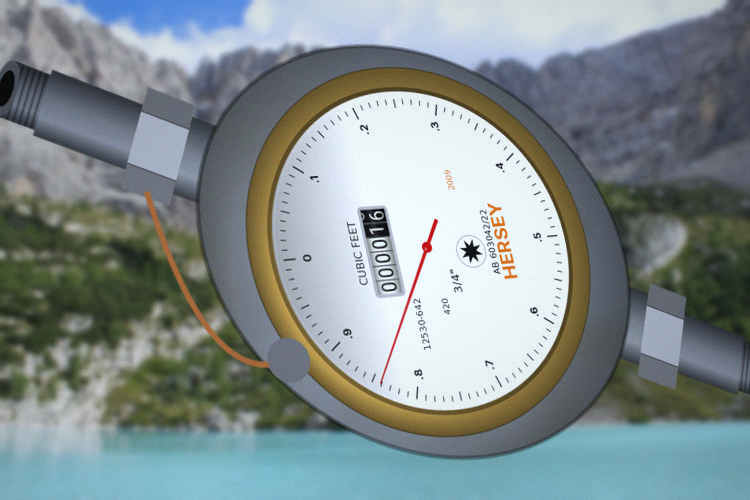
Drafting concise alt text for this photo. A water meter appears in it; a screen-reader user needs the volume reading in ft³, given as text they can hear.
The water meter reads 15.84 ft³
